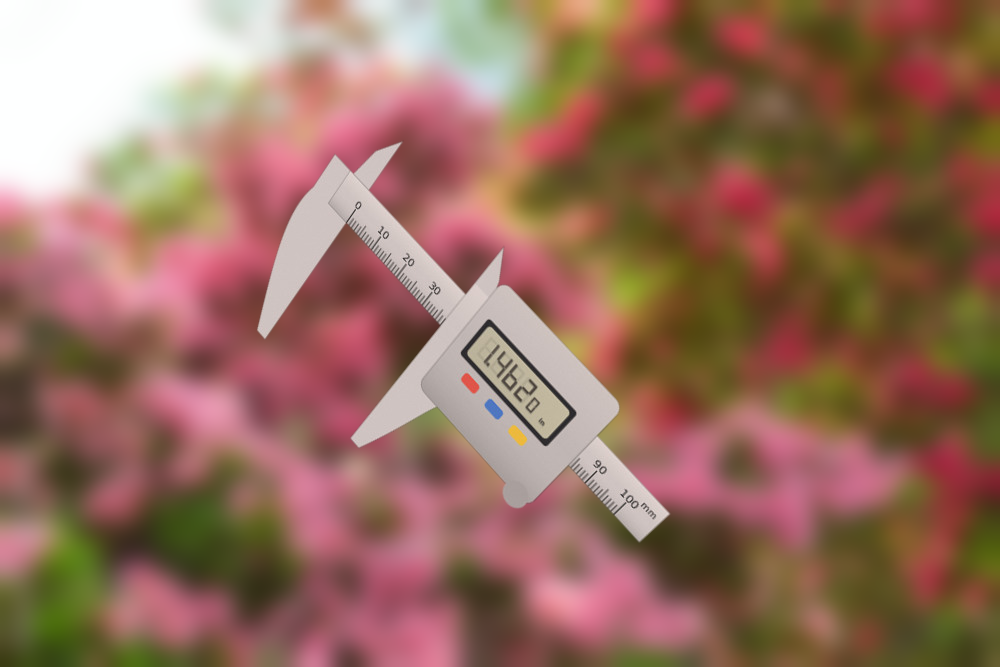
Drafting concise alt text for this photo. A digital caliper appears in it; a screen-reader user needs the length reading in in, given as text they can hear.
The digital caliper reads 1.4620 in
